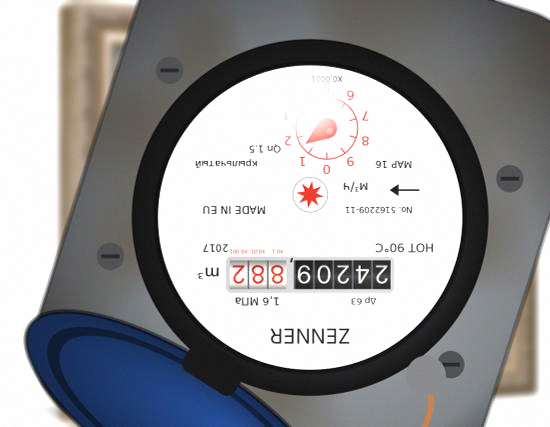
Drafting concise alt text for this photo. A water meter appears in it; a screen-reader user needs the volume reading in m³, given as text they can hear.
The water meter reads 24209.8821 m³
